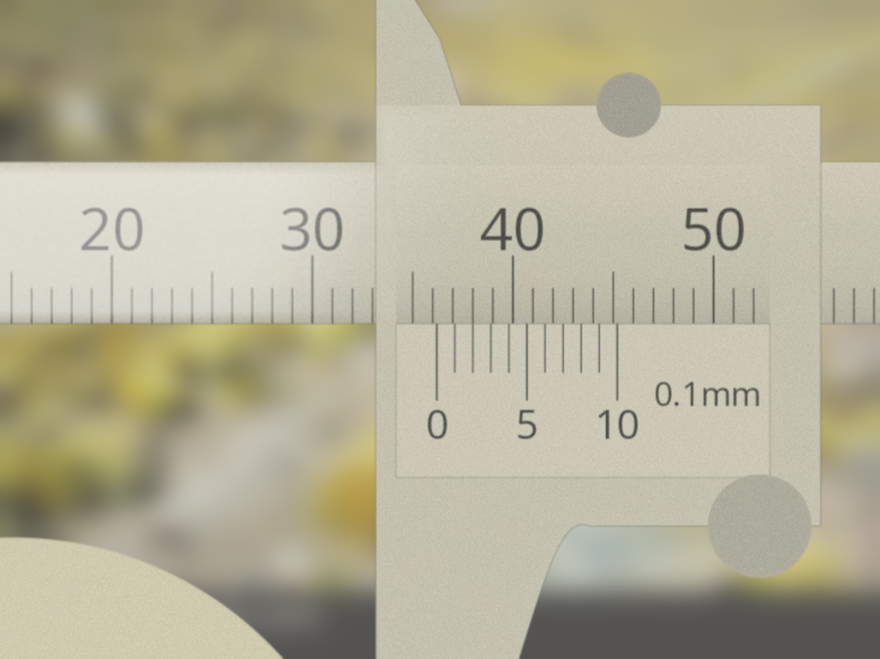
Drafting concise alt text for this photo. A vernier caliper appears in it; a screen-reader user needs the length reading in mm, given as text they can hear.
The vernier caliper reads 36.2 mm
